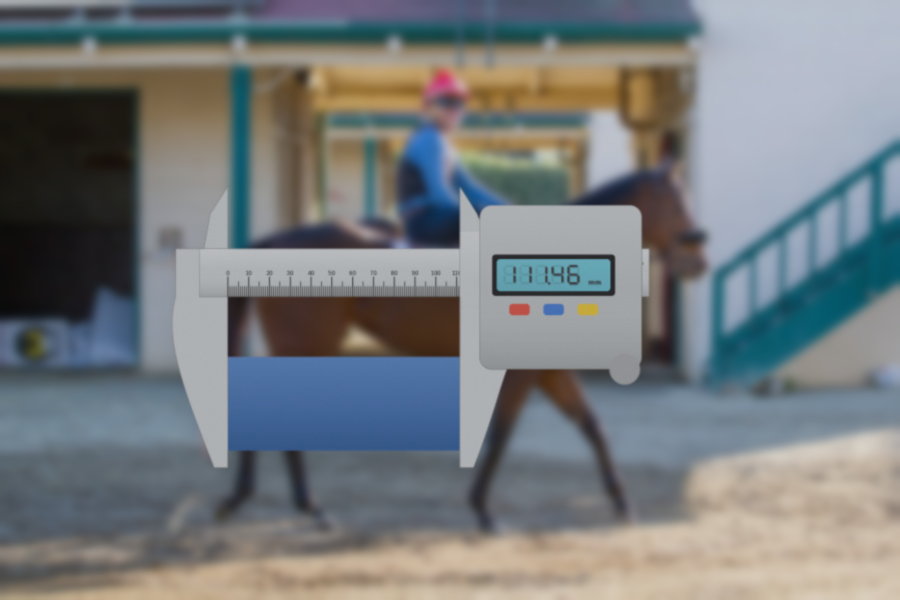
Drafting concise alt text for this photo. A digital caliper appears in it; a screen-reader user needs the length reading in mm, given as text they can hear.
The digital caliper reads 111.46 mm
